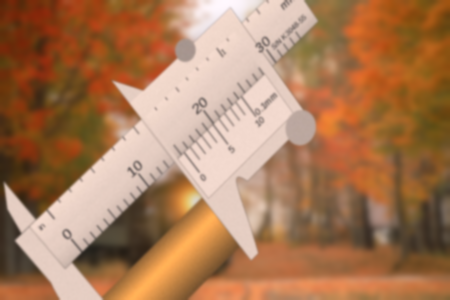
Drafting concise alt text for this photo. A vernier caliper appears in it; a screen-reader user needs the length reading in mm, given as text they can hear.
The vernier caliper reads 15.4 mm
